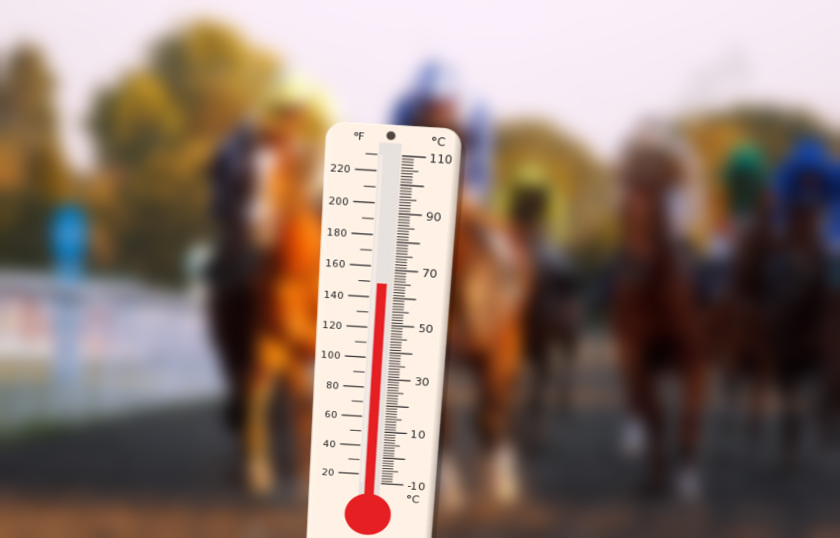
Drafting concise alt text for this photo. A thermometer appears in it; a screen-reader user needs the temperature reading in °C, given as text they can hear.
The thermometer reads 65 °C
